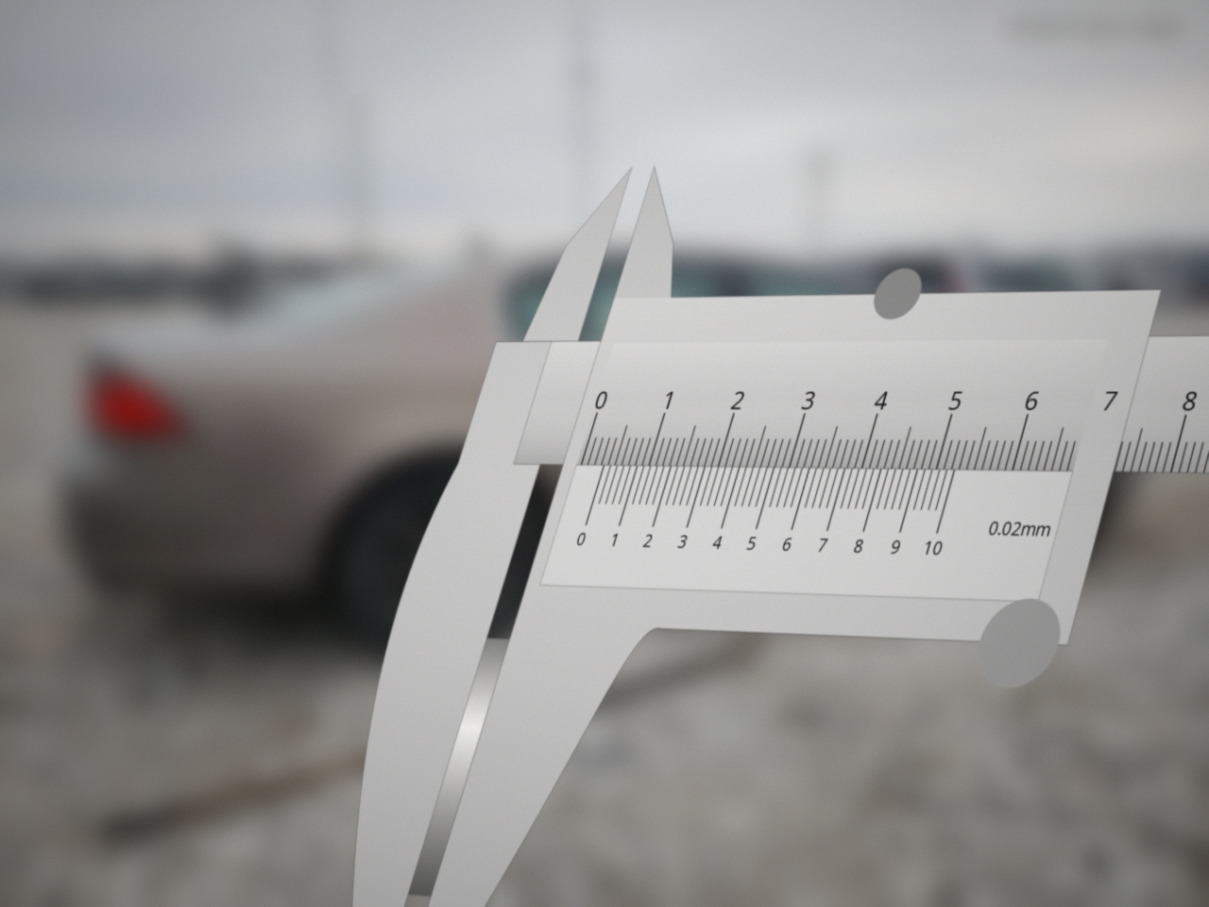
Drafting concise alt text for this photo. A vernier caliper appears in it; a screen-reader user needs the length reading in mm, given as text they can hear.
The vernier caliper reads 3.4 mm
